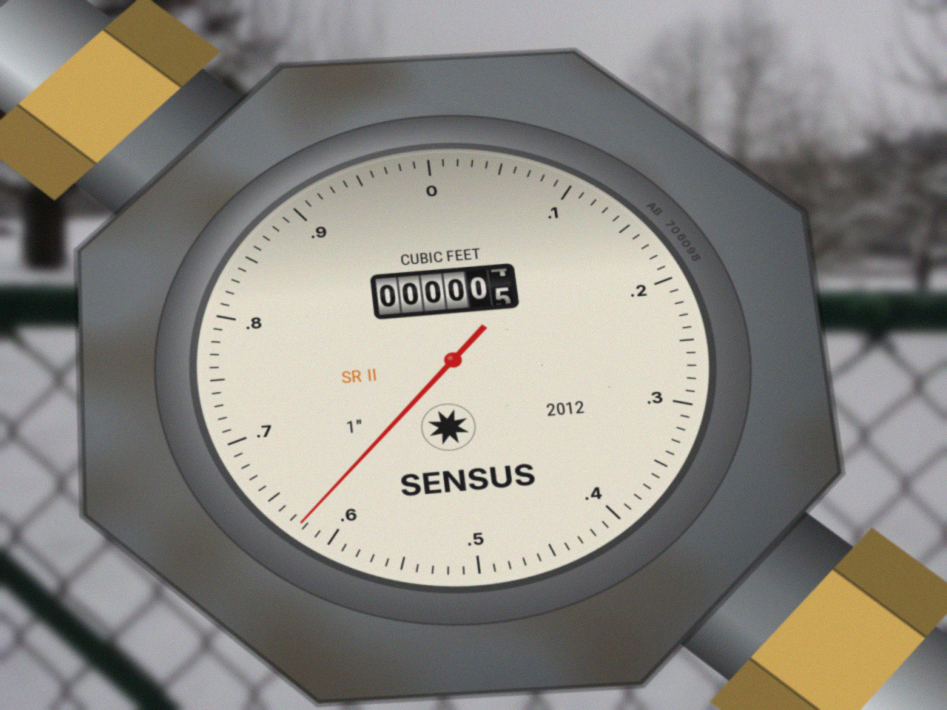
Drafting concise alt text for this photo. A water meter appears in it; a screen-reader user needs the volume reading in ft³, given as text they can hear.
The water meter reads 4.62 ft³
